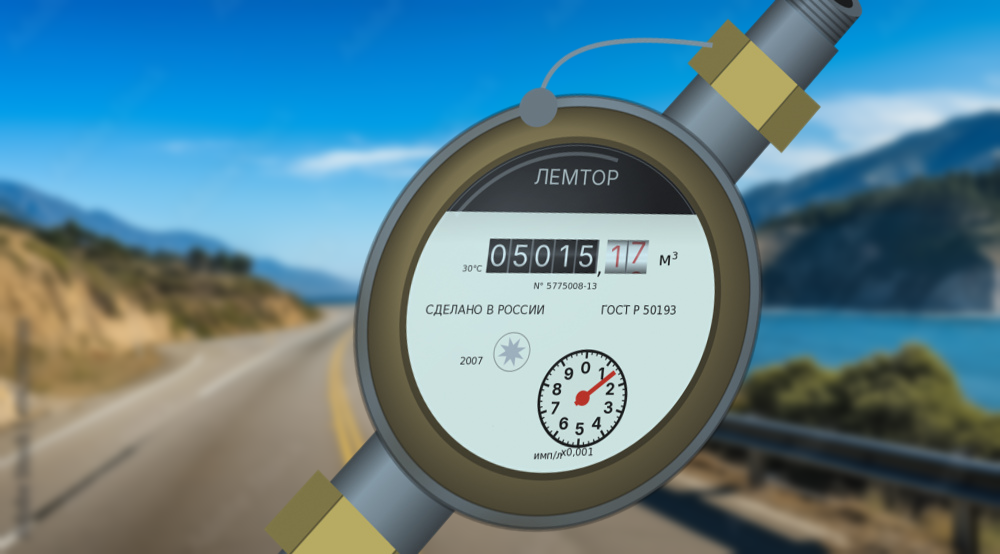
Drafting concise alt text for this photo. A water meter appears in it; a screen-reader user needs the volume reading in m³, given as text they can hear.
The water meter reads 5015.171 m³
